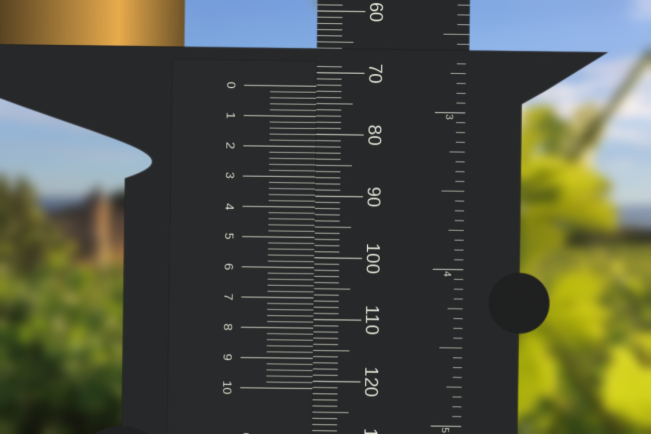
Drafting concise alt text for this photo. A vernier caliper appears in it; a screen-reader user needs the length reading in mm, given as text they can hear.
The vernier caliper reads 72.2 mm
